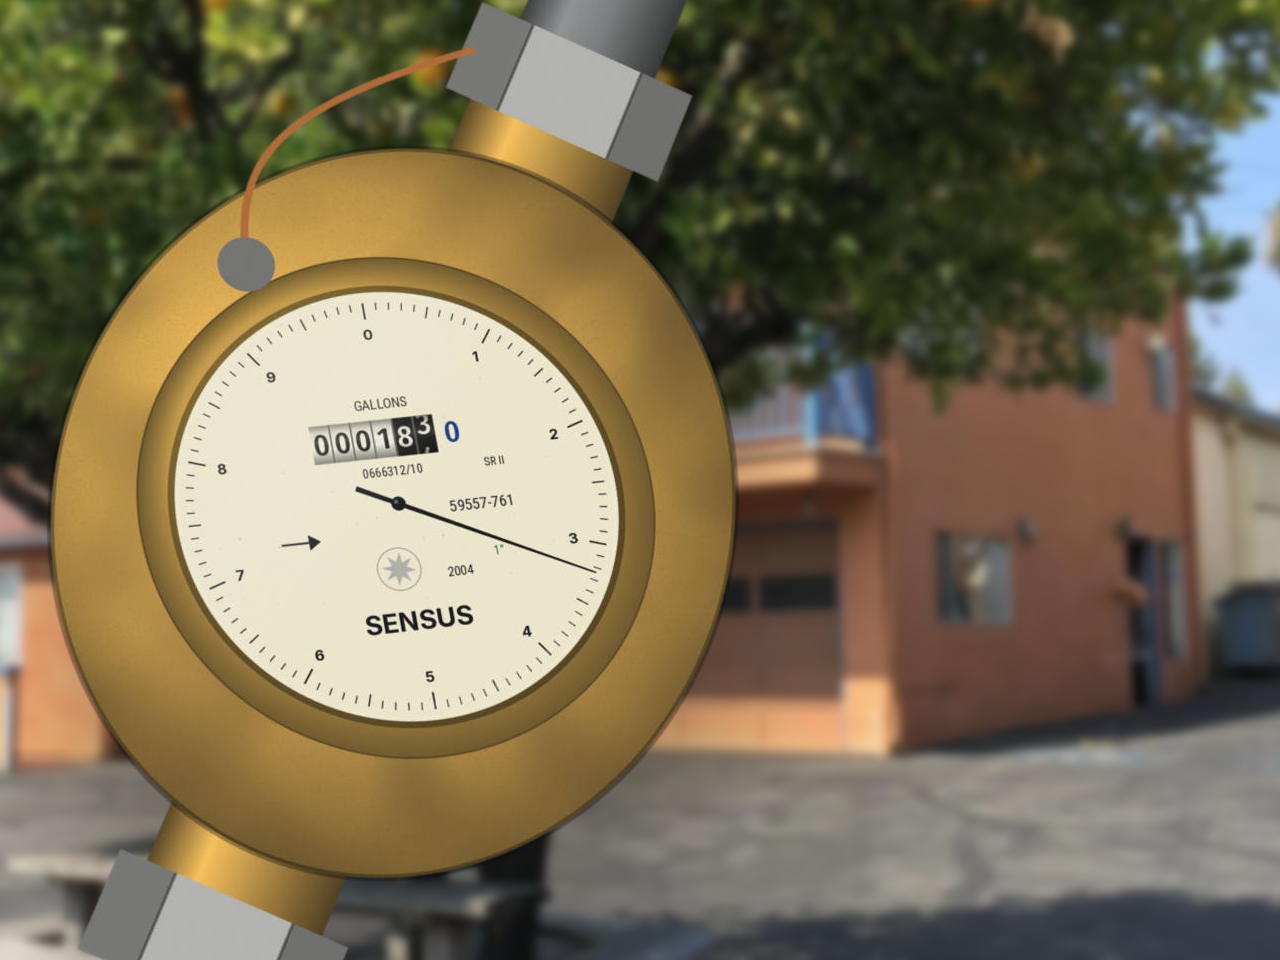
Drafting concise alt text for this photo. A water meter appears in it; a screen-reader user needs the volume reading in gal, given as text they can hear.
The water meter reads 1833.2 gal
